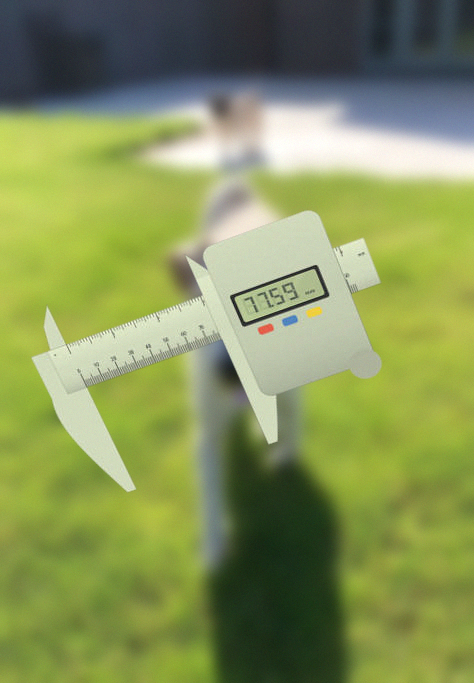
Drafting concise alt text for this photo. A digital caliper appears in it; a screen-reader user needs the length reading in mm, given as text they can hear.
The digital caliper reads 77.59 mm
